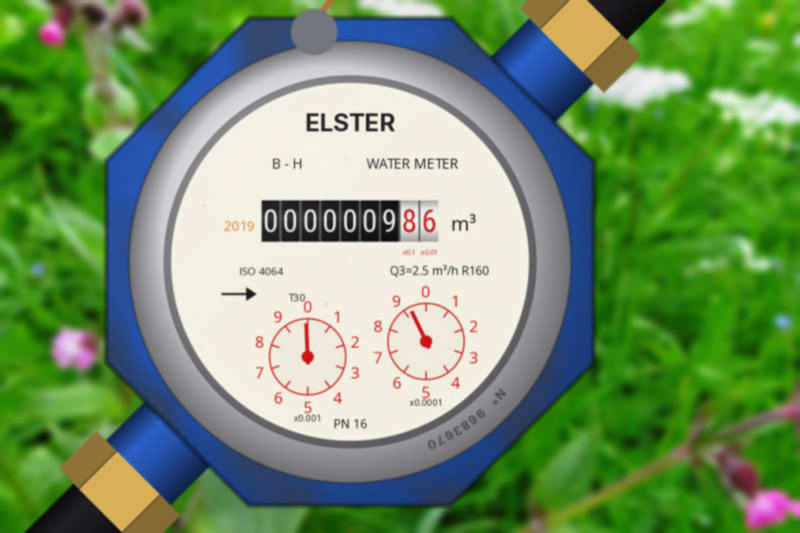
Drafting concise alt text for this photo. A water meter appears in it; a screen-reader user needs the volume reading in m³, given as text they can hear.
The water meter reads 9.8599 m³
